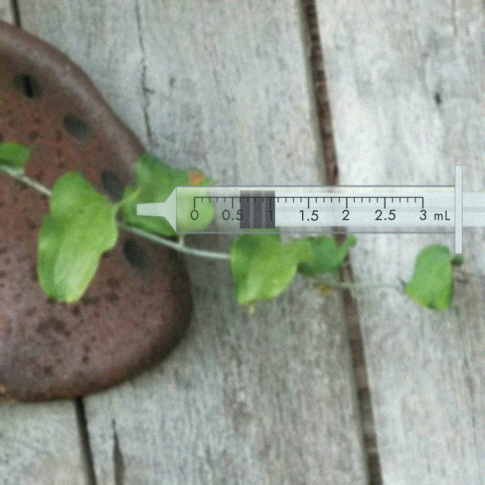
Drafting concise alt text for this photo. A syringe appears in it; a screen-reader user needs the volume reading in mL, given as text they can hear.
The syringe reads 0.6 mL
